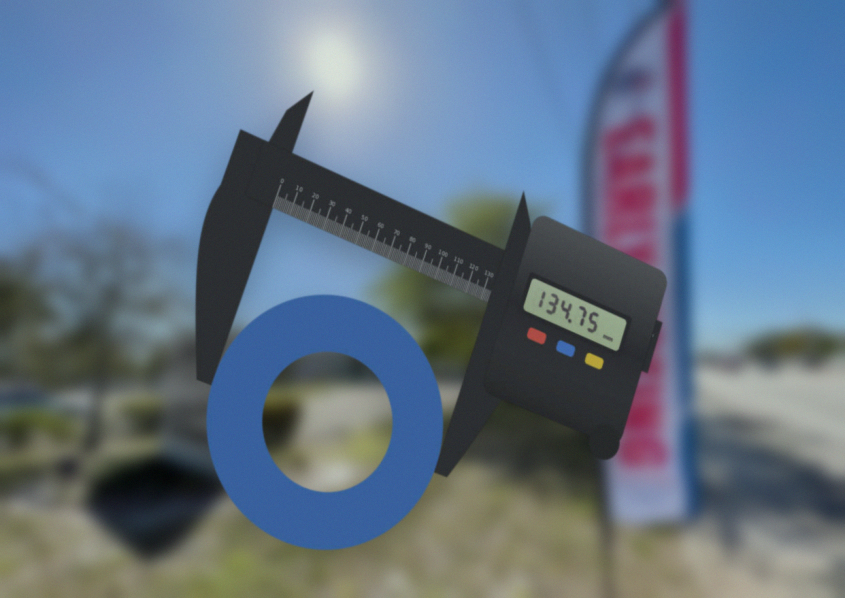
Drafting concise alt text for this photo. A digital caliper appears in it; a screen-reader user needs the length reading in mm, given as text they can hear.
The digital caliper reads 134.75 mm
